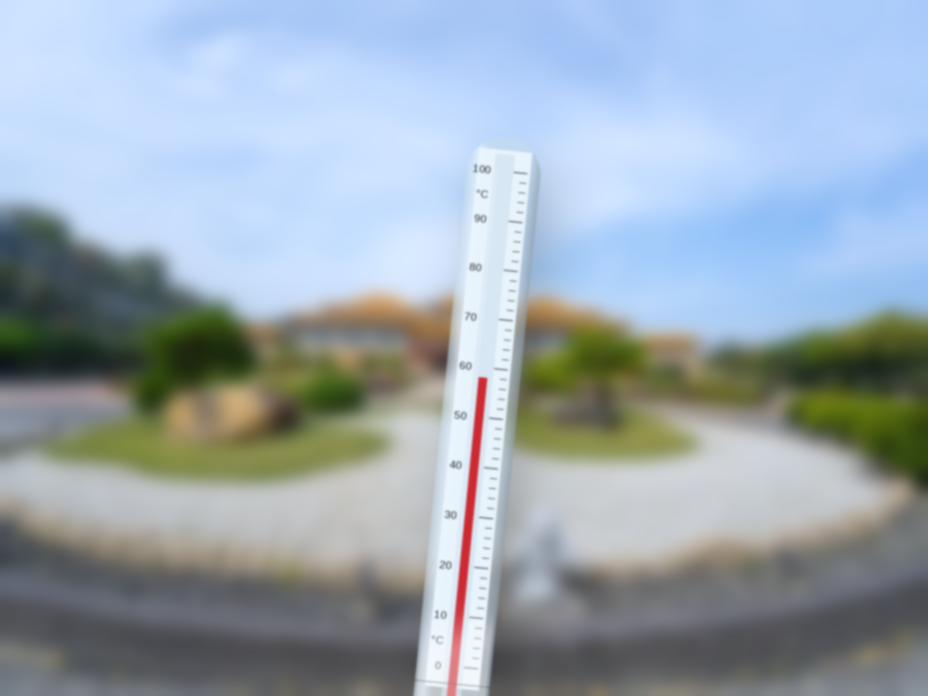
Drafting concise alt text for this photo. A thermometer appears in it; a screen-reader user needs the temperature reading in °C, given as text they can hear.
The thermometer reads 58 °C
